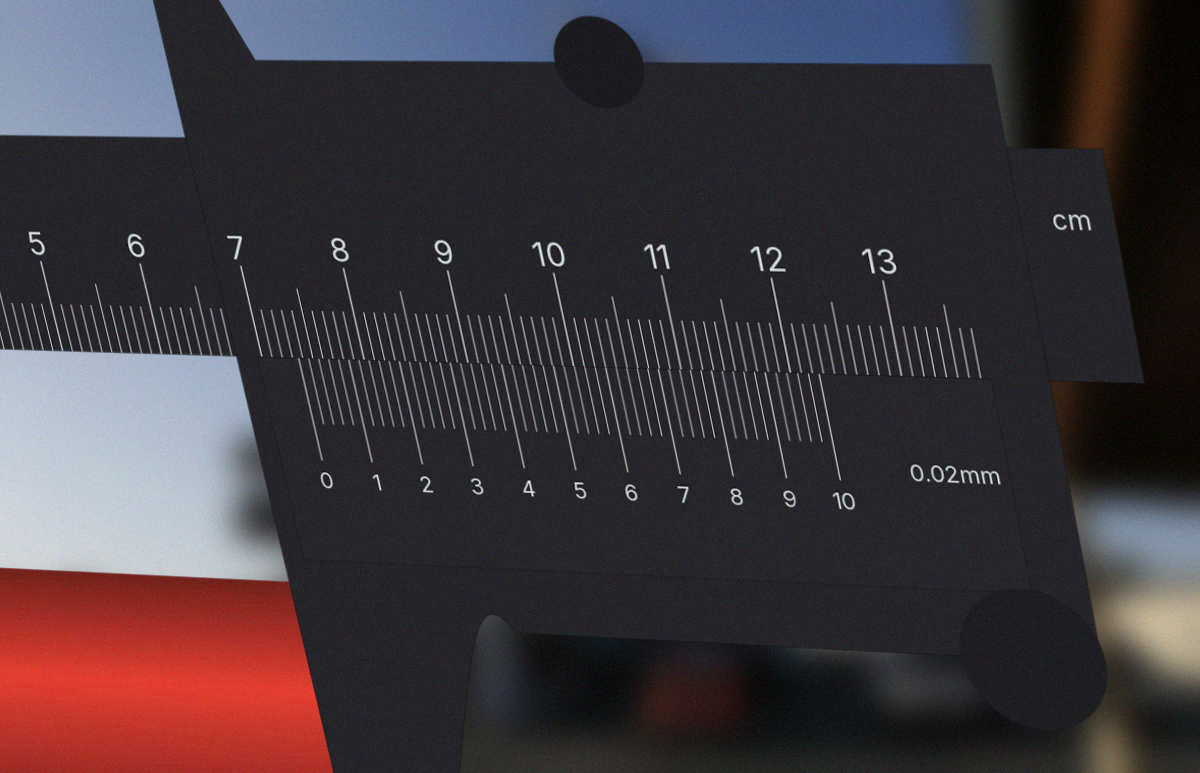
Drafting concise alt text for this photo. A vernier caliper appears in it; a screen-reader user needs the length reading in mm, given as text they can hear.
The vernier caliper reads 73.6 mm
